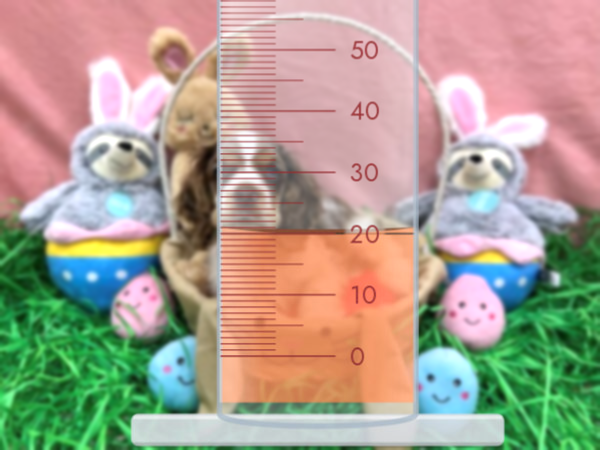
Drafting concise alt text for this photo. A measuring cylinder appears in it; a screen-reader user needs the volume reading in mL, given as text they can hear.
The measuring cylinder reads 20 mL
